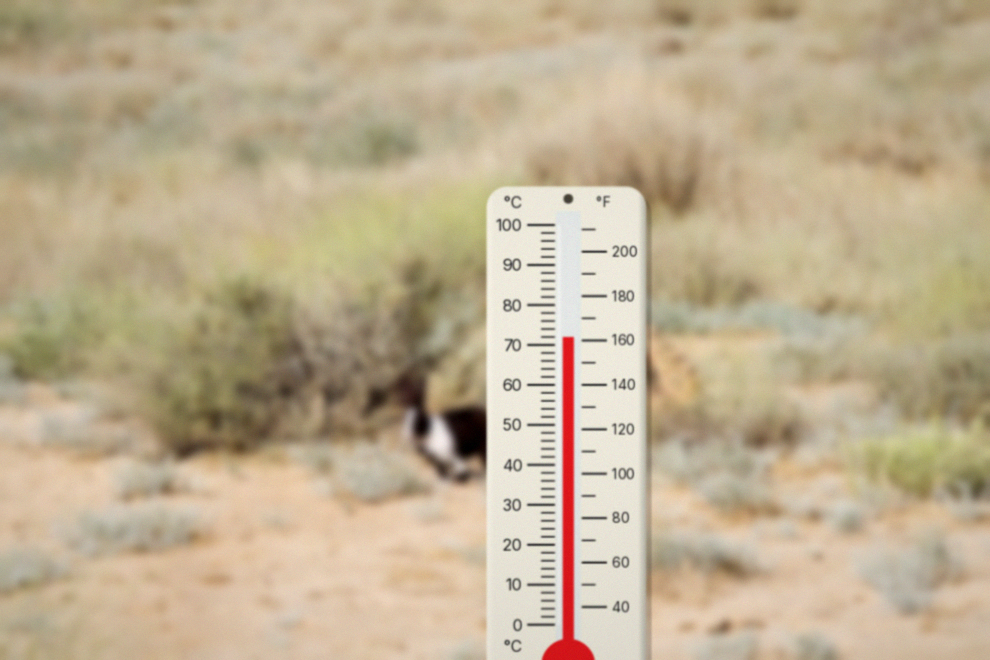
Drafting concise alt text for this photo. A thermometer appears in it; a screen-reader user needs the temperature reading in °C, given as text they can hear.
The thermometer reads 72 °C
